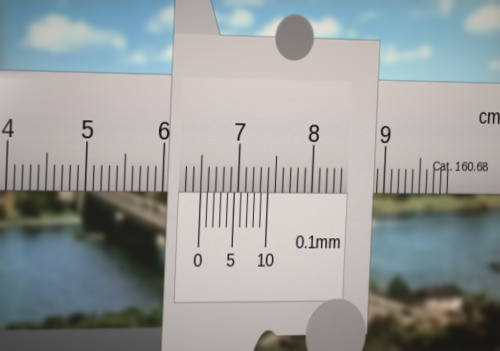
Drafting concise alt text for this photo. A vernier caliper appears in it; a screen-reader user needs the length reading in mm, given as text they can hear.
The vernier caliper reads 65.0 mm
